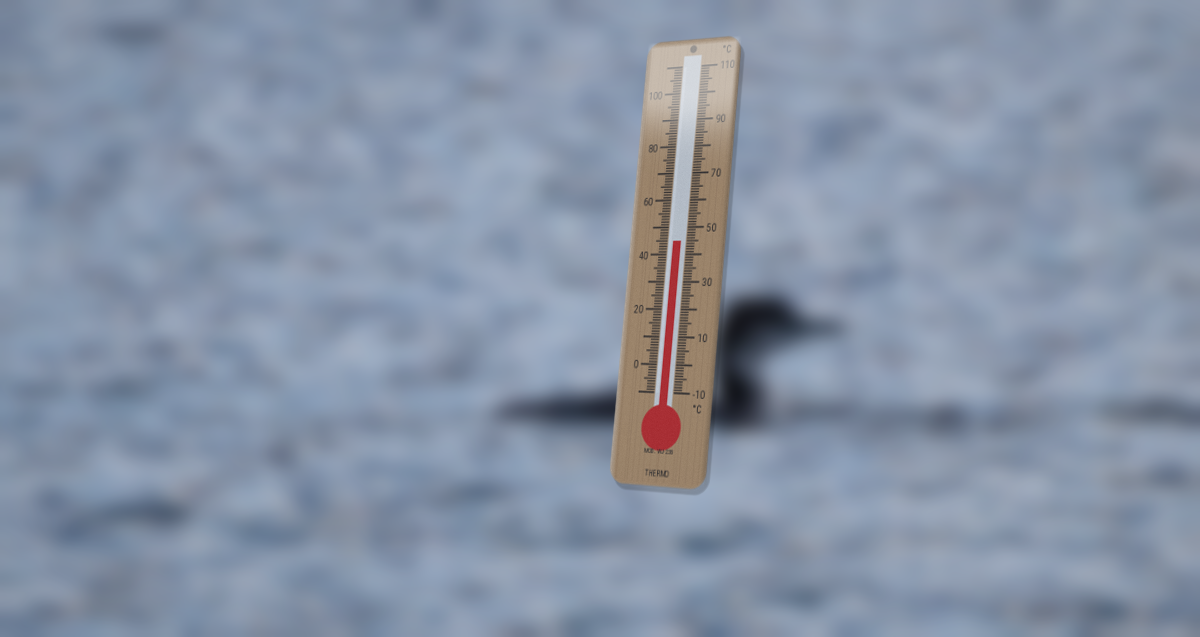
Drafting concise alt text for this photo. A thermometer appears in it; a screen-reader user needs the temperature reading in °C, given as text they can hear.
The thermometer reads 45 °C
